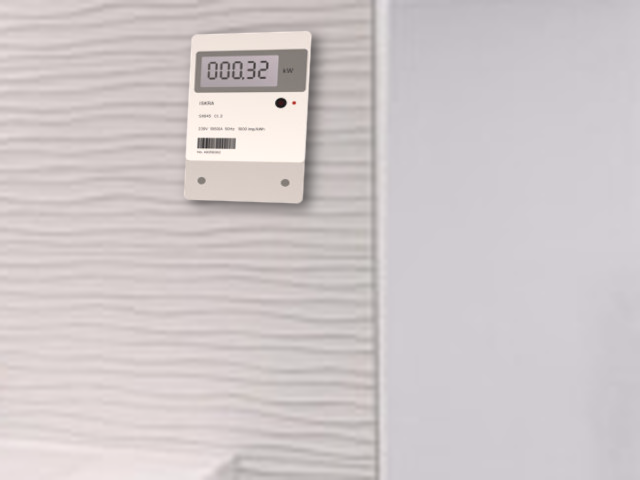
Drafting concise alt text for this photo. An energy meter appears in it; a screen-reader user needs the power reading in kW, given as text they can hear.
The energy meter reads 0.32 kW
